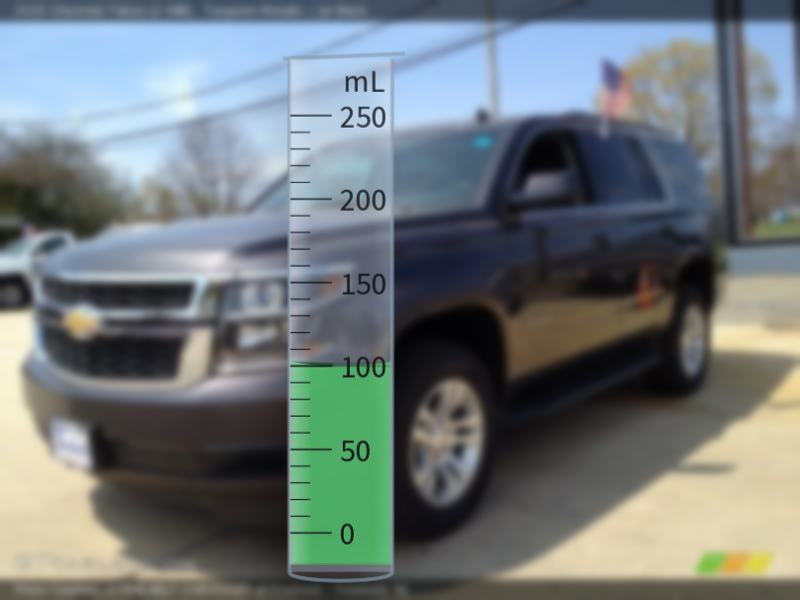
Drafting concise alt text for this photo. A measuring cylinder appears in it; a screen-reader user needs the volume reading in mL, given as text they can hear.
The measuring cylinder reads 100 mL
